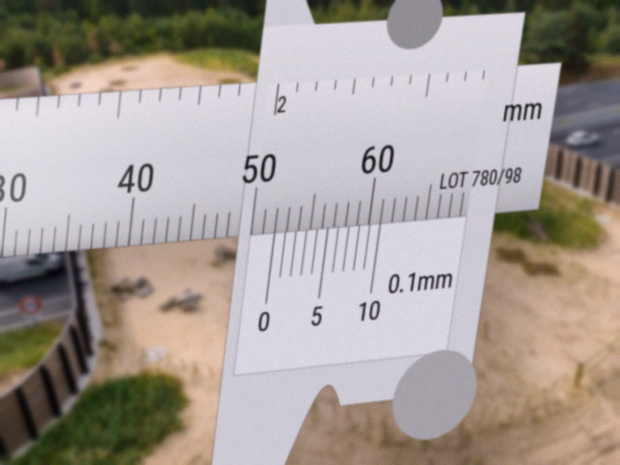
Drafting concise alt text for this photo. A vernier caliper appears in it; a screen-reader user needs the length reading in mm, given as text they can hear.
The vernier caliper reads 52.0 mm
